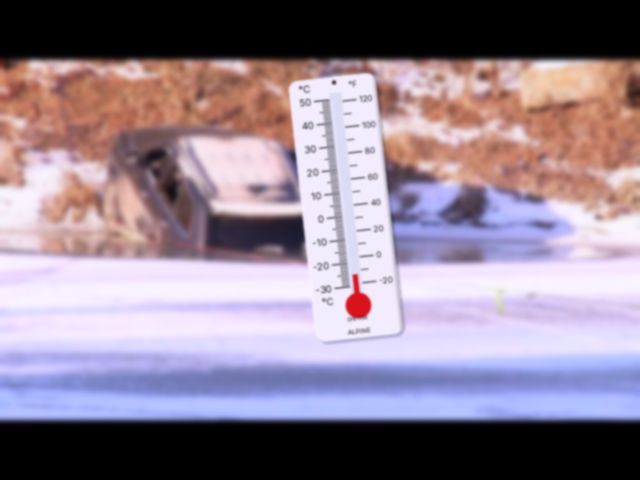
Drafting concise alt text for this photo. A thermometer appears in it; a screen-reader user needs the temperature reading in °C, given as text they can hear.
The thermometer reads -25 °C
